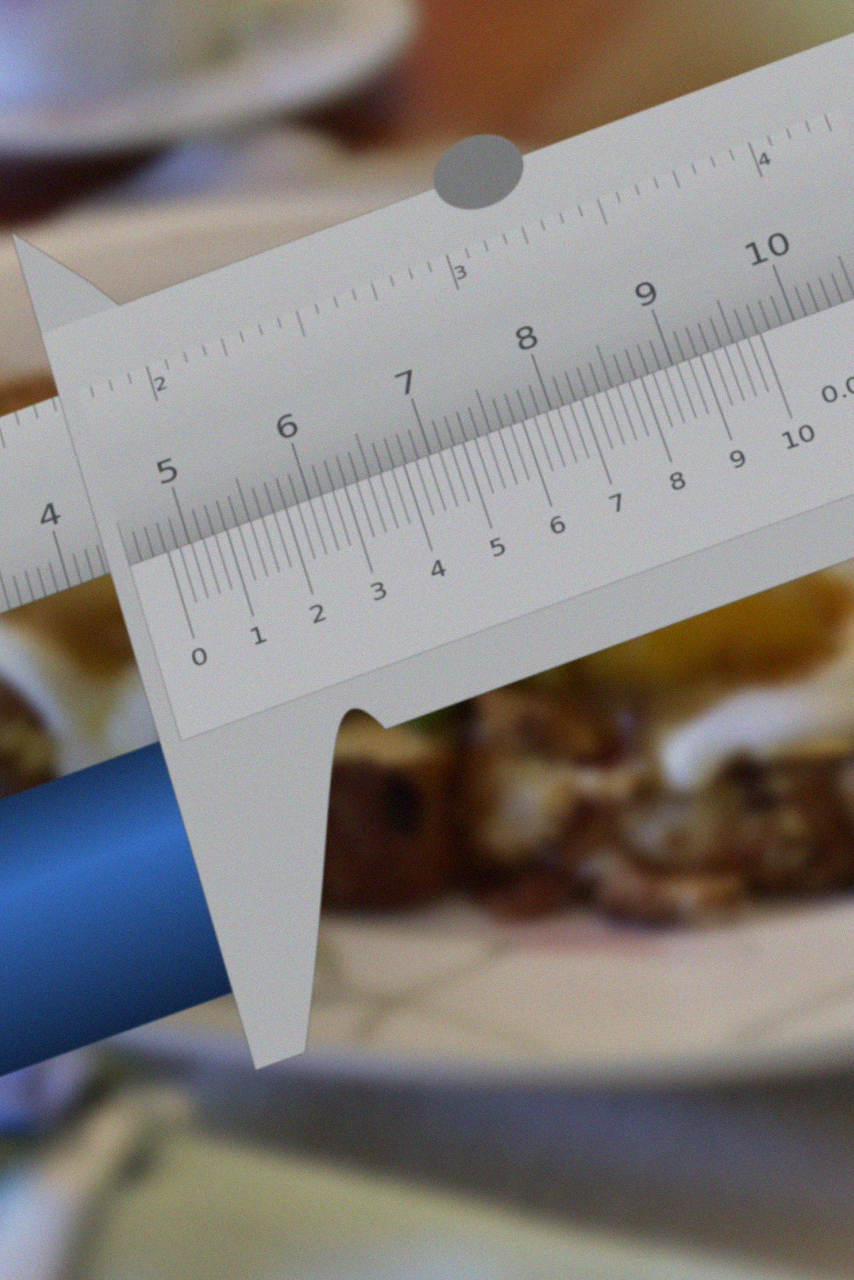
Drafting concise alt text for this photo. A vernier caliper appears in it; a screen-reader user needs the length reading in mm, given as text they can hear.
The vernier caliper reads 48.2 mm
